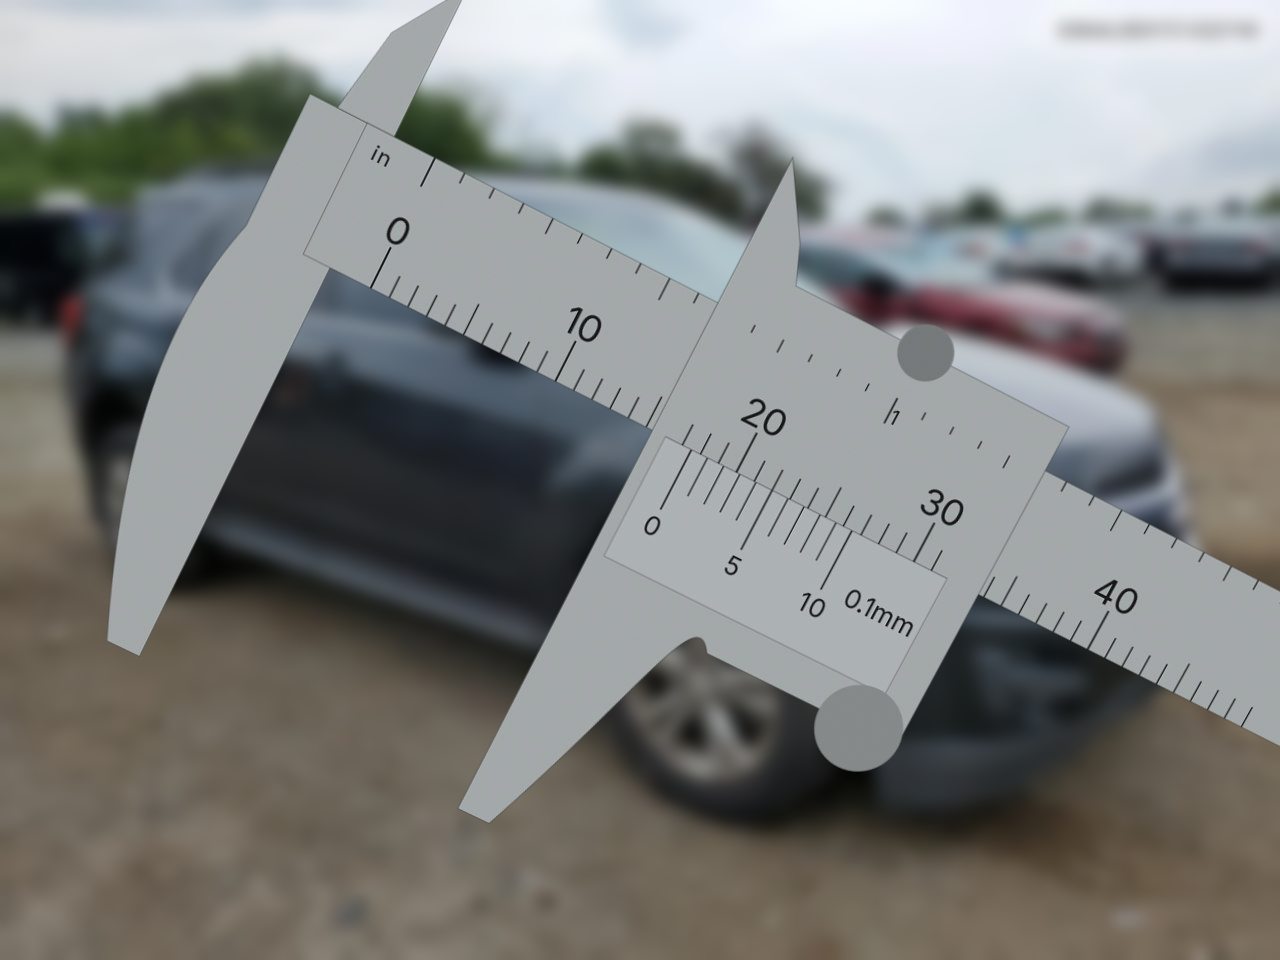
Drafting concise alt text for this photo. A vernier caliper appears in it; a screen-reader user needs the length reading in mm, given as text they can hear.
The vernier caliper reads 17.5 mm
